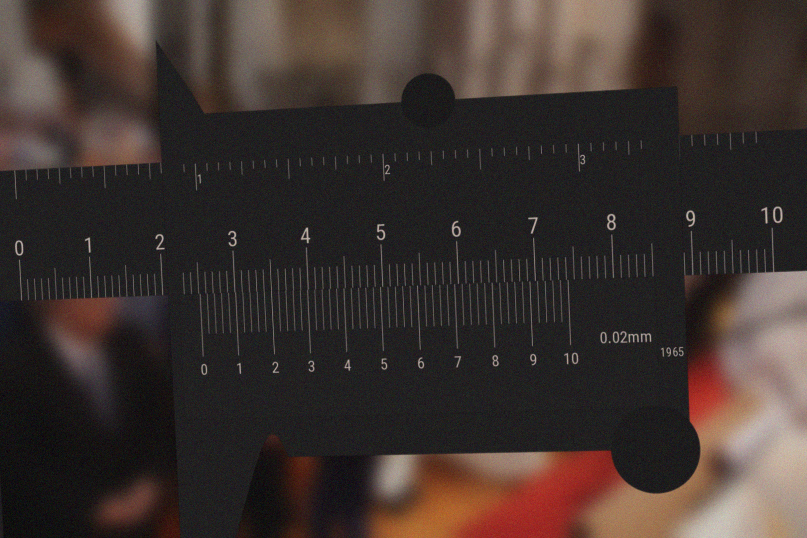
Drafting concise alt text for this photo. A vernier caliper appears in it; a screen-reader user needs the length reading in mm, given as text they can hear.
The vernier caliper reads 25.2 mm
